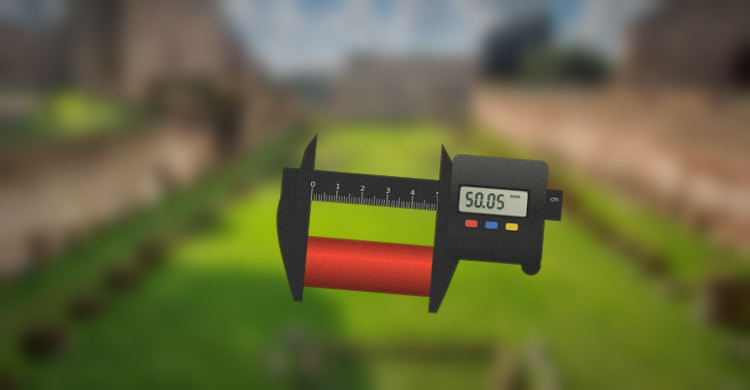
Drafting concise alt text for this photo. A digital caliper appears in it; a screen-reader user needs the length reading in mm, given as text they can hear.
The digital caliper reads 50.05 mm
